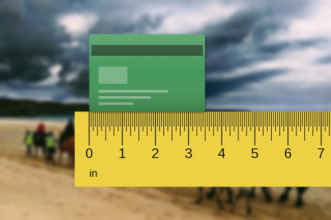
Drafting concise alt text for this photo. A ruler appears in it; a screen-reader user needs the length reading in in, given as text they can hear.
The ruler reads 3.5 in
